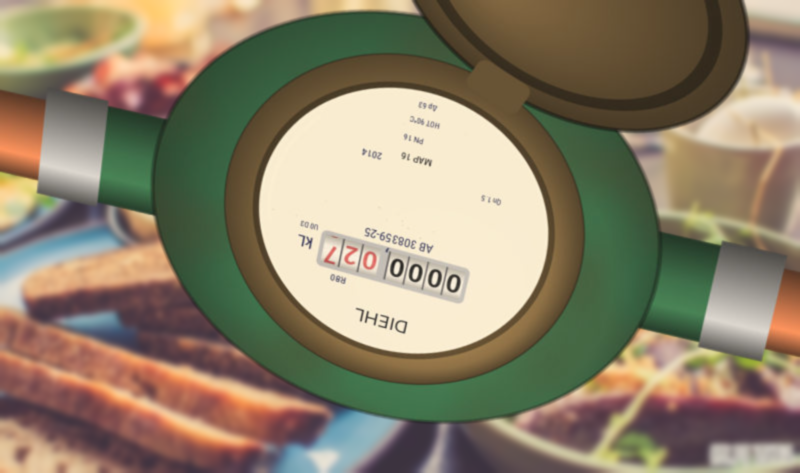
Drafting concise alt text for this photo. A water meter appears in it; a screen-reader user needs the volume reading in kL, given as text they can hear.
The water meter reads 0.027 kL
